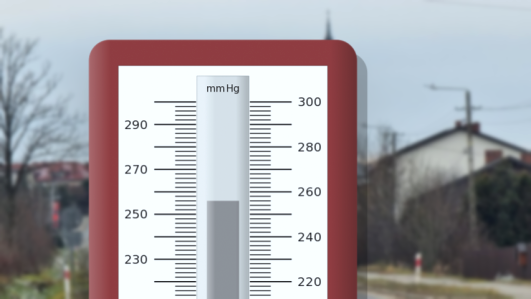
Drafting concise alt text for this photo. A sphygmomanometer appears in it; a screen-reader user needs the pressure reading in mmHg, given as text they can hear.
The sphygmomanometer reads 256 mmHg
